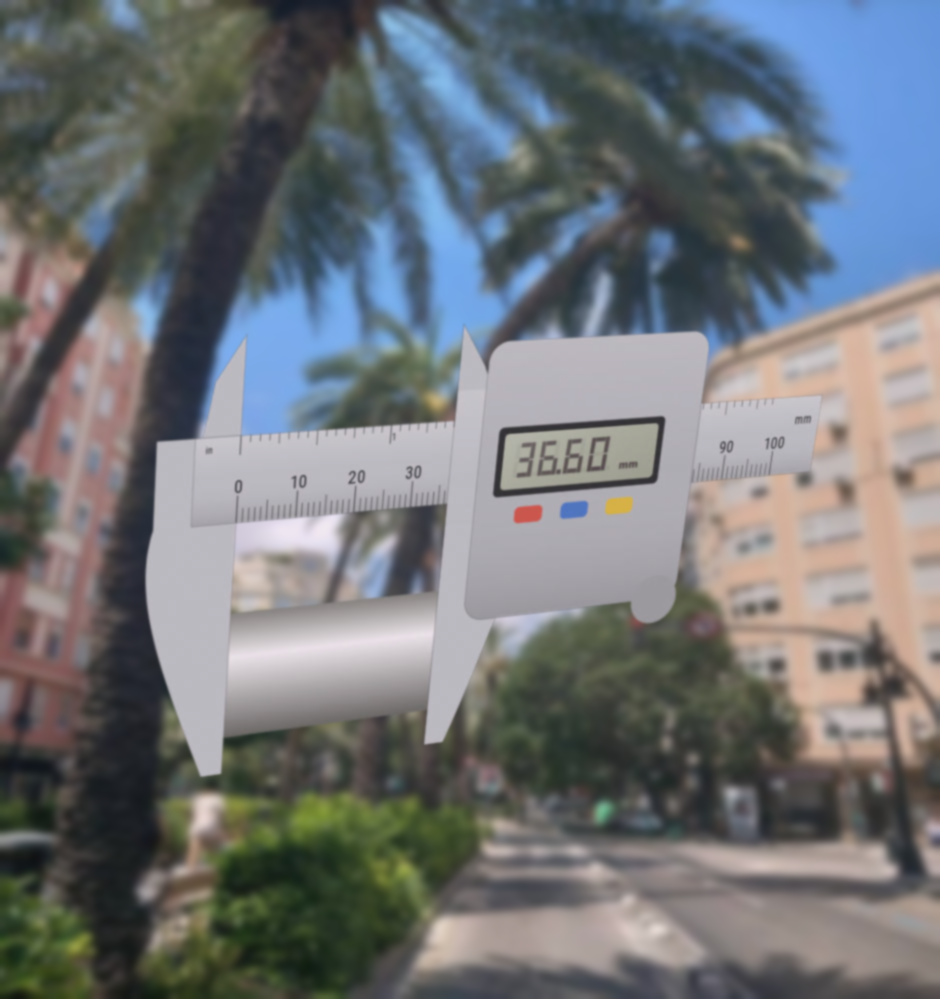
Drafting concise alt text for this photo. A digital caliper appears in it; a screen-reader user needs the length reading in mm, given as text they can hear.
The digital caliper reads 36.60 mm
